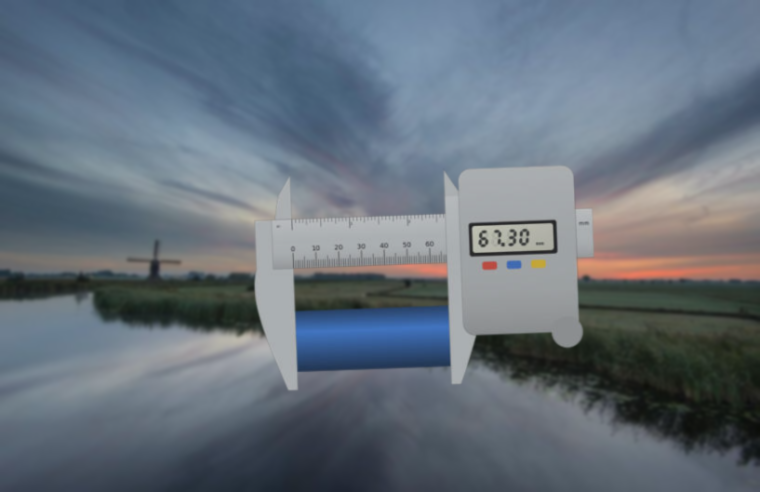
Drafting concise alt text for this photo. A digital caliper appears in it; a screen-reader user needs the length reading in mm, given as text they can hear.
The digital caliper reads 67.30 mm
